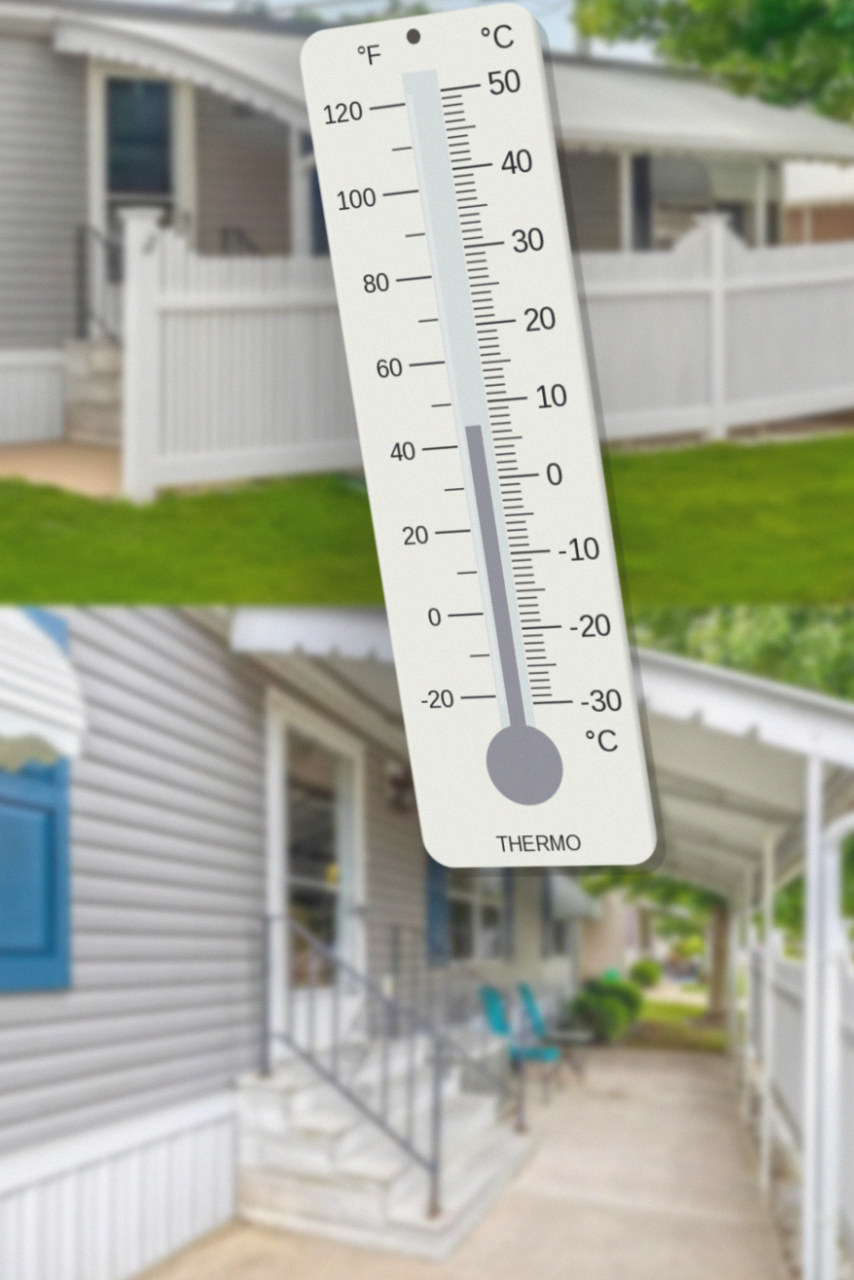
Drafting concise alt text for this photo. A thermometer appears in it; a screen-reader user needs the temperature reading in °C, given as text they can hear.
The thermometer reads 7 °C
